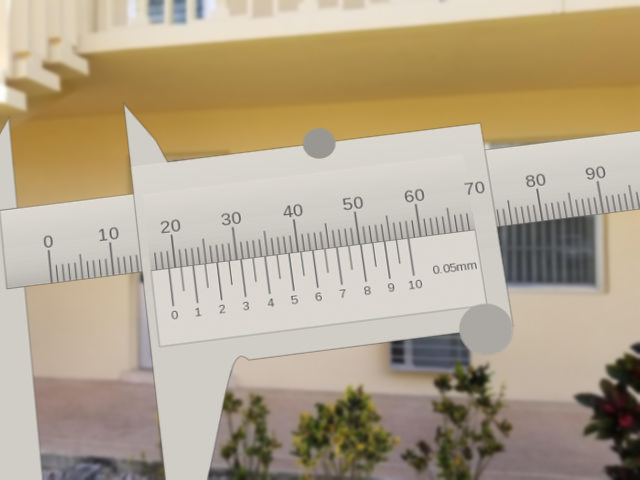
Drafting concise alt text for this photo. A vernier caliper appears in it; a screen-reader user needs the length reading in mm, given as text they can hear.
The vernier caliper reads 19.0 mm
